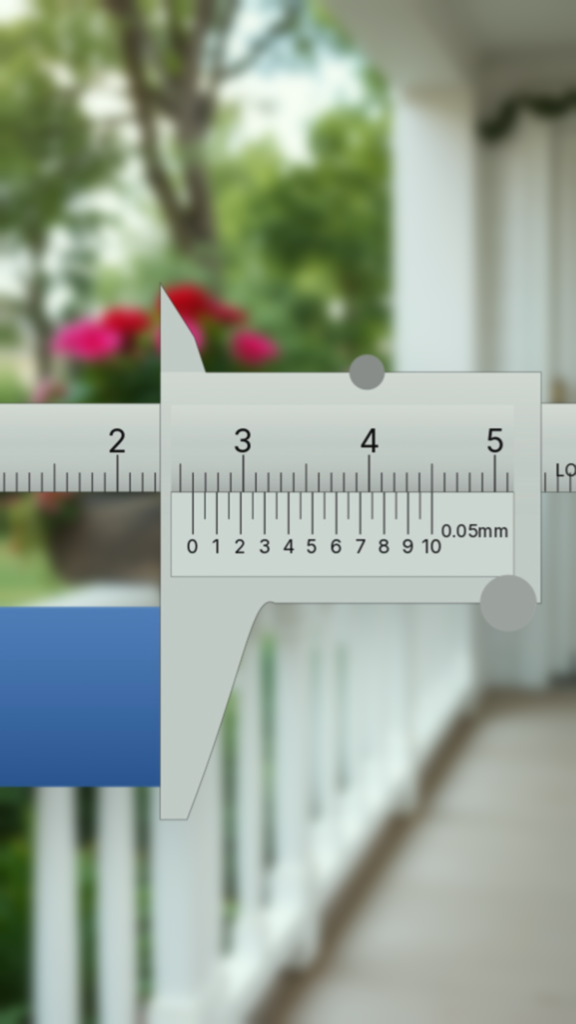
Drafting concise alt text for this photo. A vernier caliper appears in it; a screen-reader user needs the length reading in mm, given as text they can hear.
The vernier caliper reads 26.0 mm
